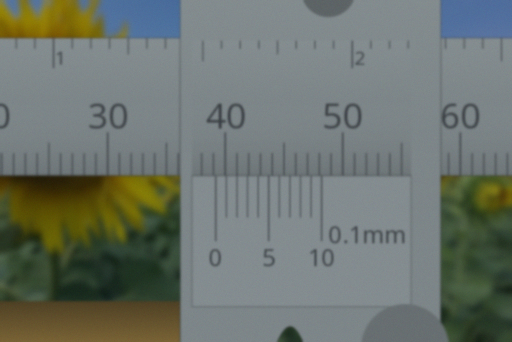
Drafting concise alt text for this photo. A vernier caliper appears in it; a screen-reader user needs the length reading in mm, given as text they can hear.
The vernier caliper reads 39.2 mm
